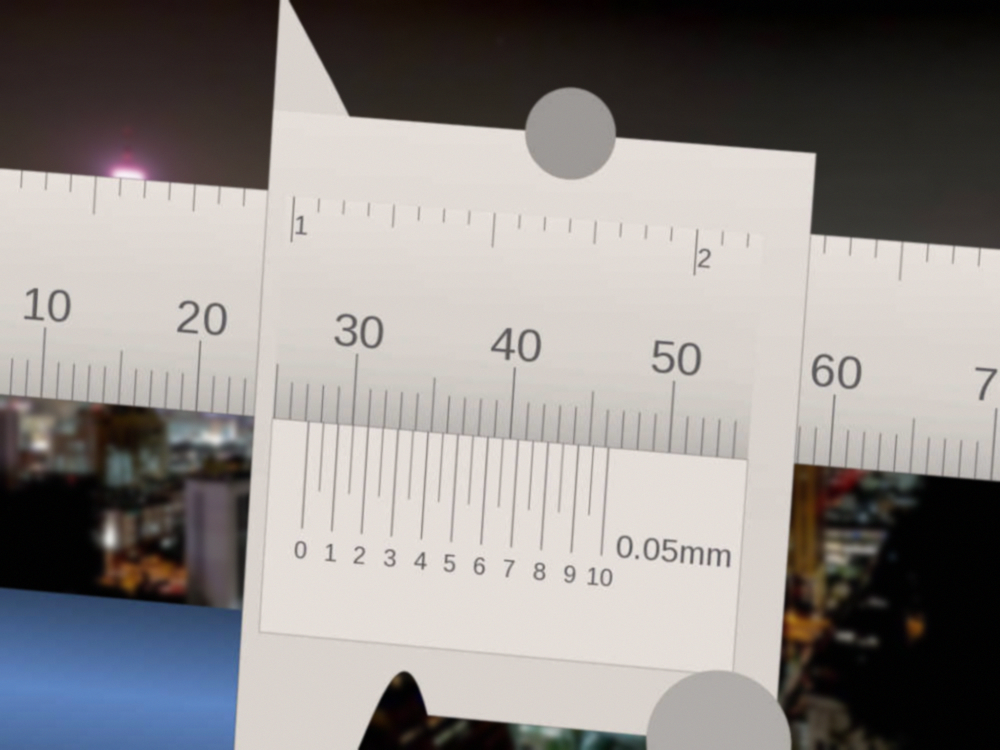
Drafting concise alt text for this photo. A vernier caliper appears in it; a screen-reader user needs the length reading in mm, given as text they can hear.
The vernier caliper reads 27.2 mm
